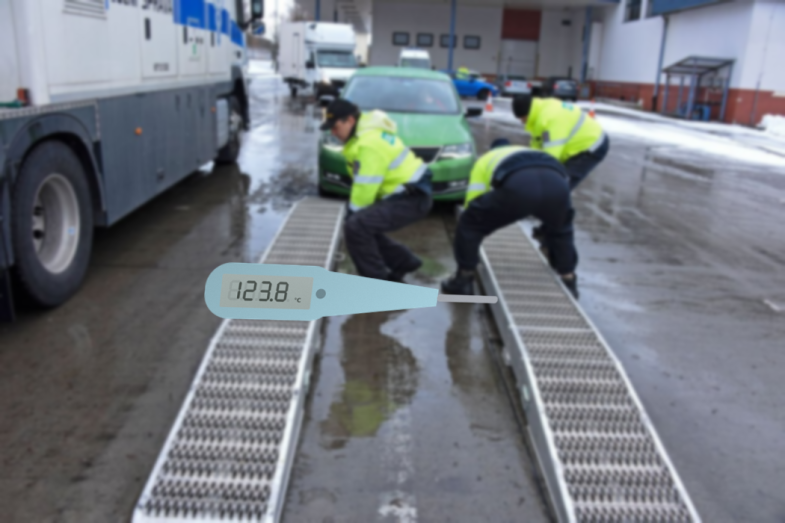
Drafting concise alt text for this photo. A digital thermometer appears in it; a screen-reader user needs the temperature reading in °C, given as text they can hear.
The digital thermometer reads 123.8 °C
